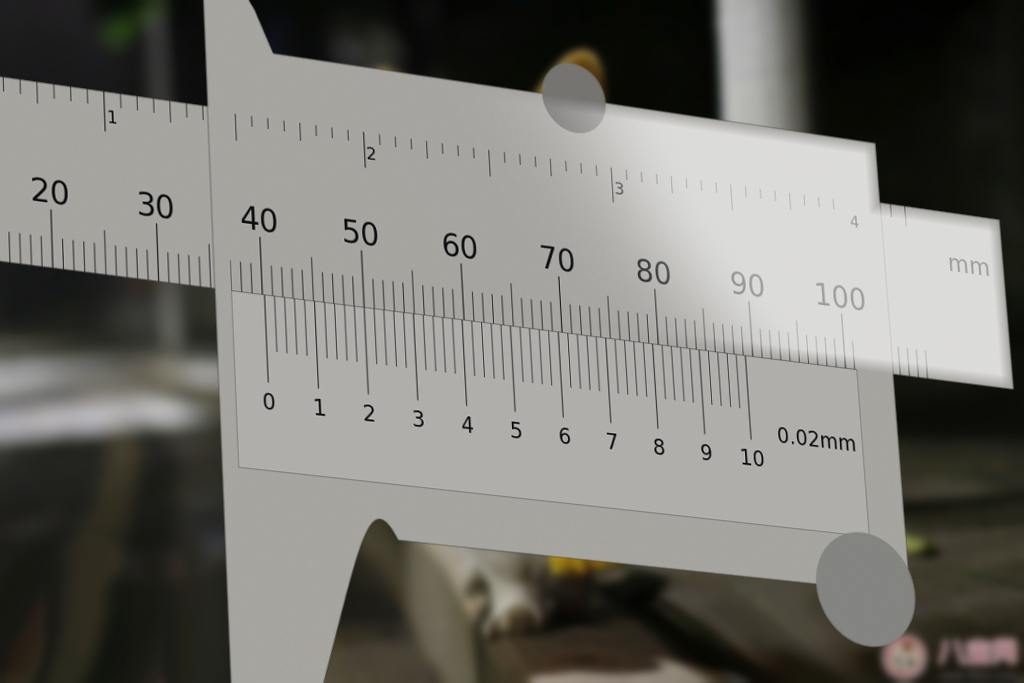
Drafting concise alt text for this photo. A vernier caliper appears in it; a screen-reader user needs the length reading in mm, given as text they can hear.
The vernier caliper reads 40.2 mm
